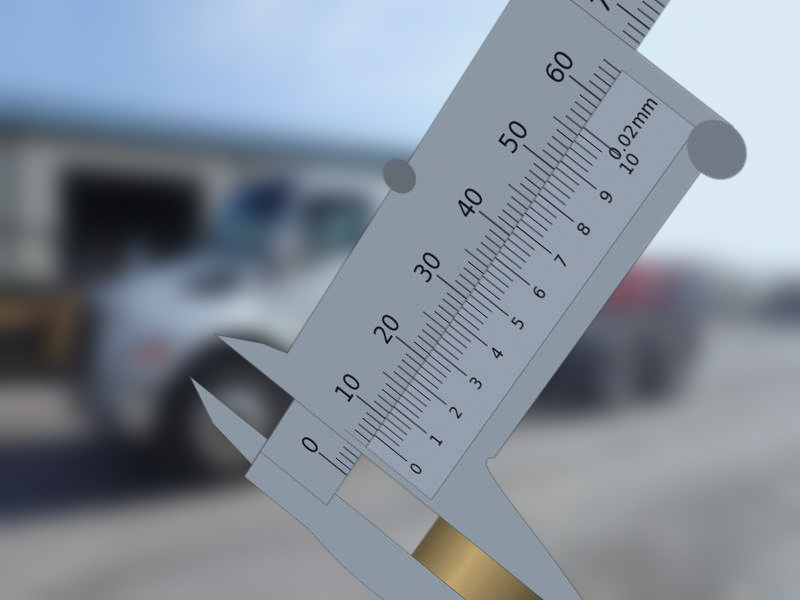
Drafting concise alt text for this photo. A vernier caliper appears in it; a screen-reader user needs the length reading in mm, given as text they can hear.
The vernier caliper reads 7.2 mm
